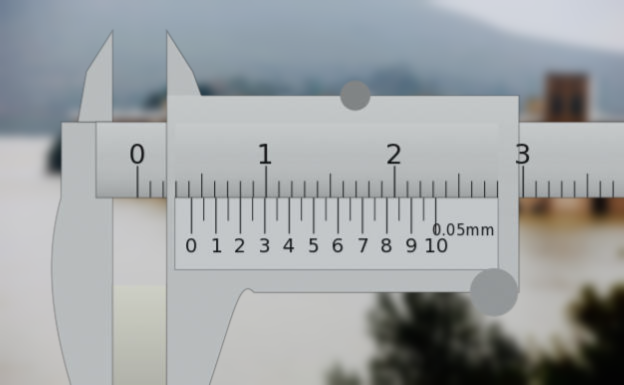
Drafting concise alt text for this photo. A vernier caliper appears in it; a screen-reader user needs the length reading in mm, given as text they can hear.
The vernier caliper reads 4.2 mm
